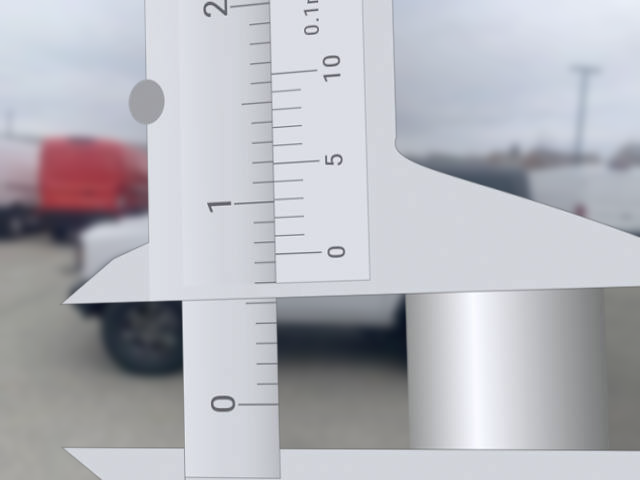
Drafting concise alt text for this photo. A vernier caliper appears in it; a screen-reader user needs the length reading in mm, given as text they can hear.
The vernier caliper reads 7.4 mm
